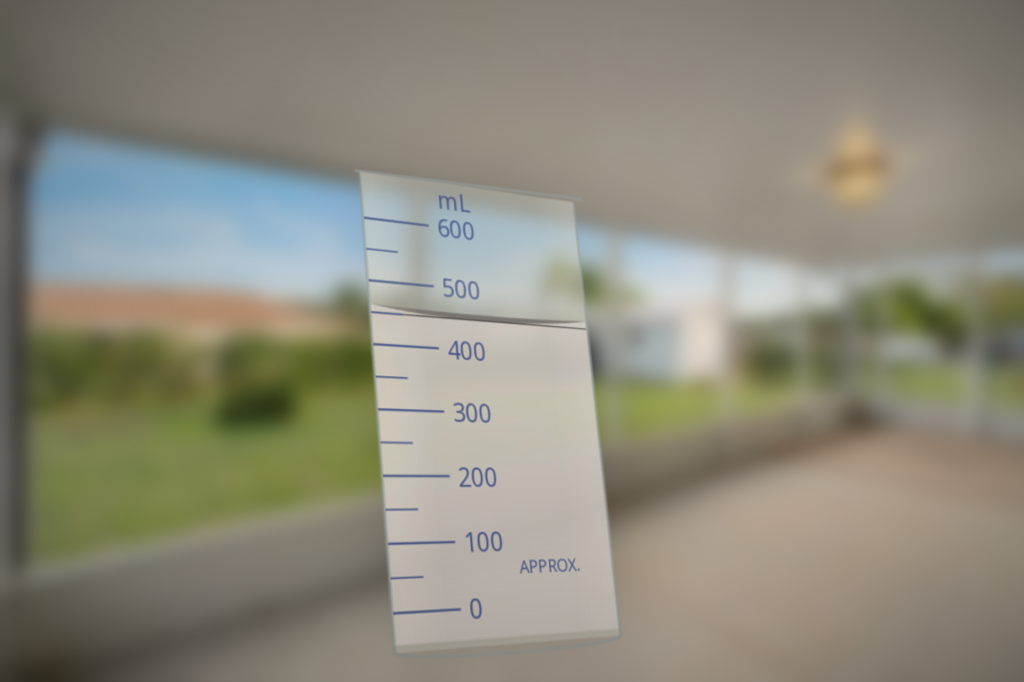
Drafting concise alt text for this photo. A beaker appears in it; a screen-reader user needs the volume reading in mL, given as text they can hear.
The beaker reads 450 mL
